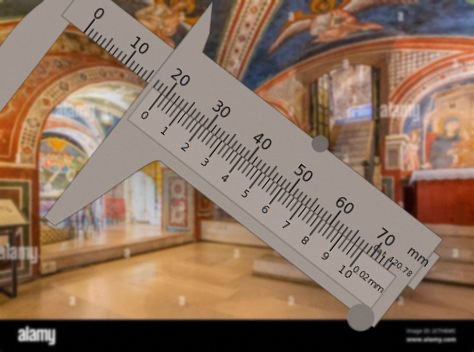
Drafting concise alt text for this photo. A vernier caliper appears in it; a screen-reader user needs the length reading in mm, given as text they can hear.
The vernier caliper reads 19.0 mm
